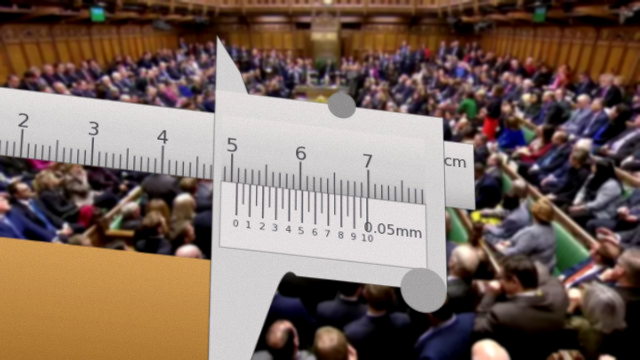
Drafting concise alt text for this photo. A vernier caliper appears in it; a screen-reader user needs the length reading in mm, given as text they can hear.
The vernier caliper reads 50.8 mm
